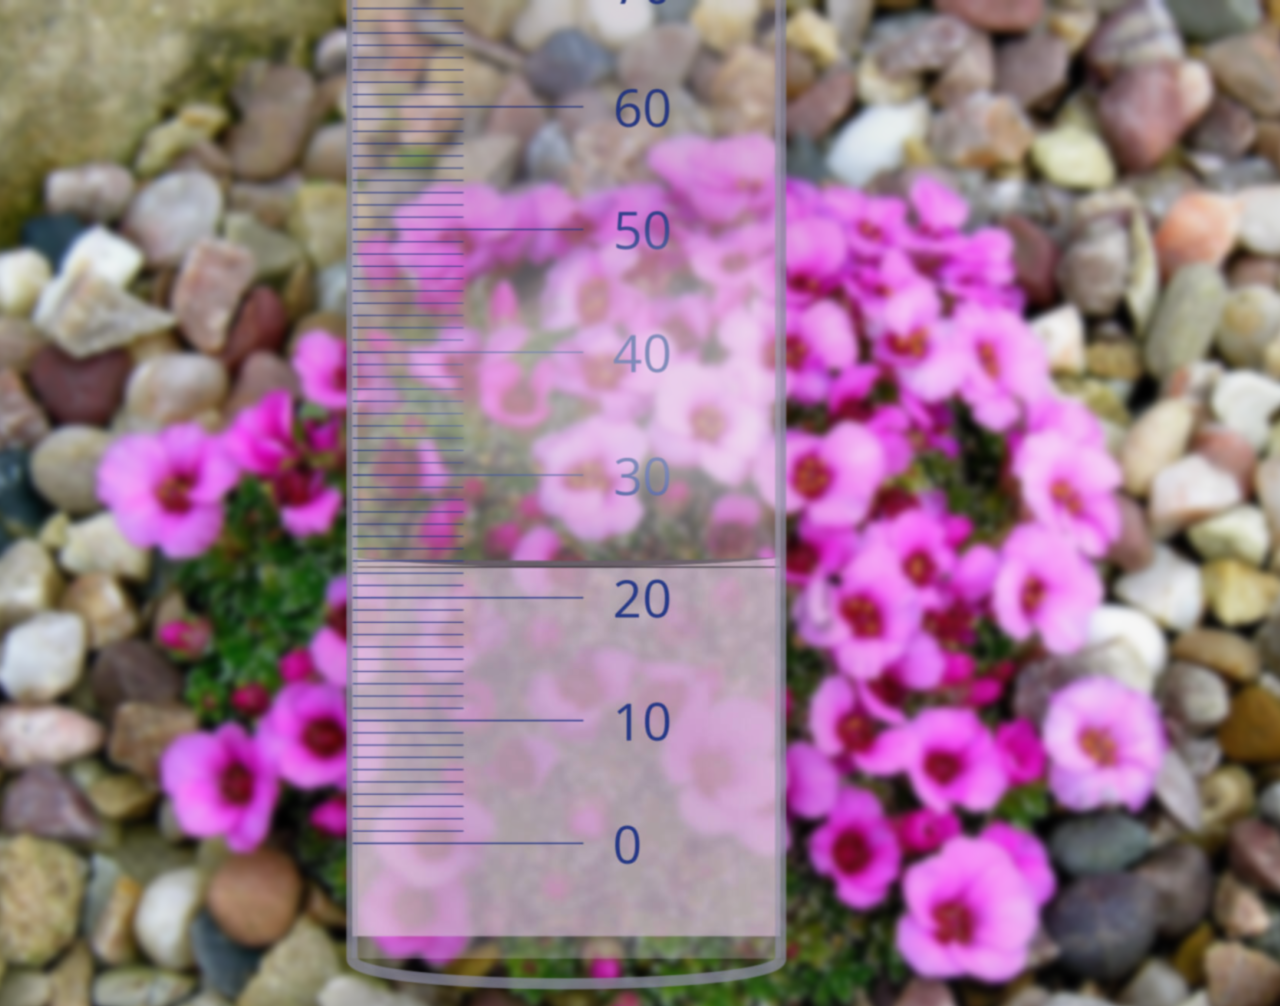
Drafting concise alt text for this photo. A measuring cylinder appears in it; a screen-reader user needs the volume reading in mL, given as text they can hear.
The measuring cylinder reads 22.5 mL
